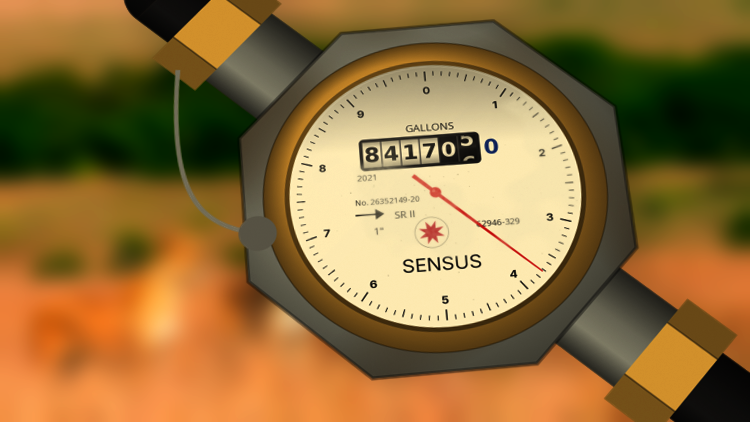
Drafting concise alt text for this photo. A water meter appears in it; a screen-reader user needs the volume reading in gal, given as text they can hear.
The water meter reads 8417053.7 gal
